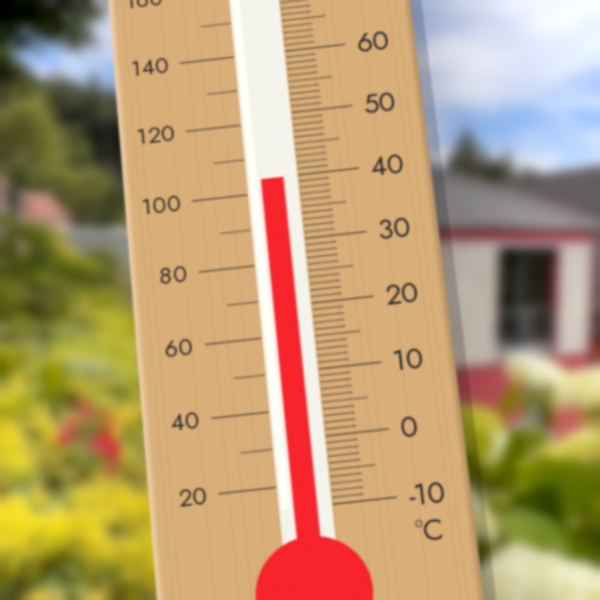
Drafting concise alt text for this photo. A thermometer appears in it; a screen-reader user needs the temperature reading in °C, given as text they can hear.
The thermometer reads 40 °C
